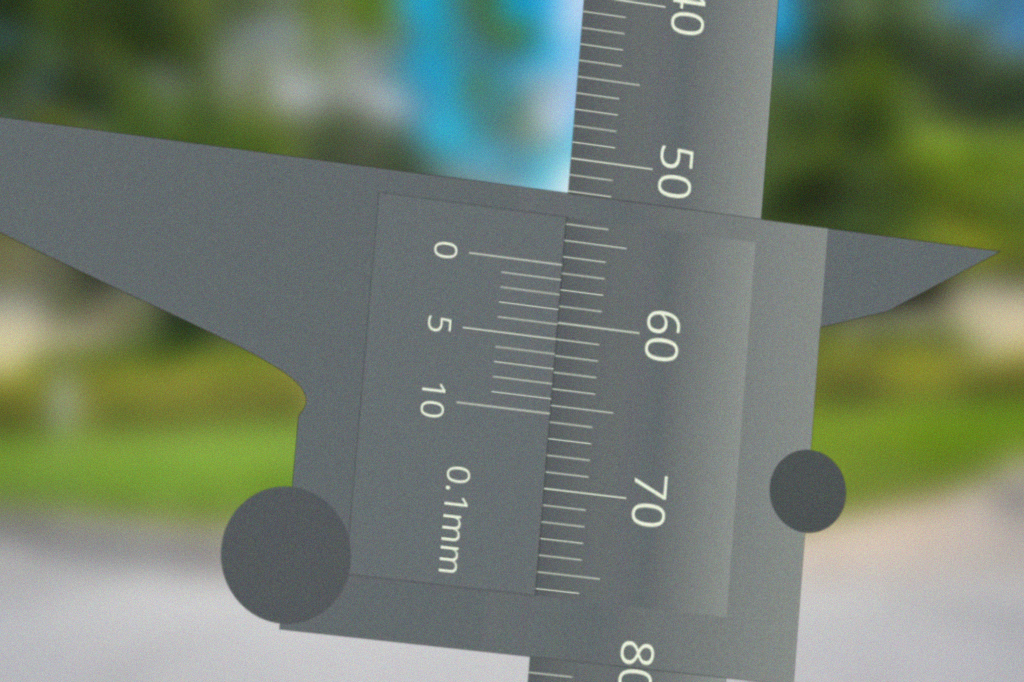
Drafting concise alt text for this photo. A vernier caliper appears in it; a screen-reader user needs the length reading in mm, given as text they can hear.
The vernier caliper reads 56.5 mm
